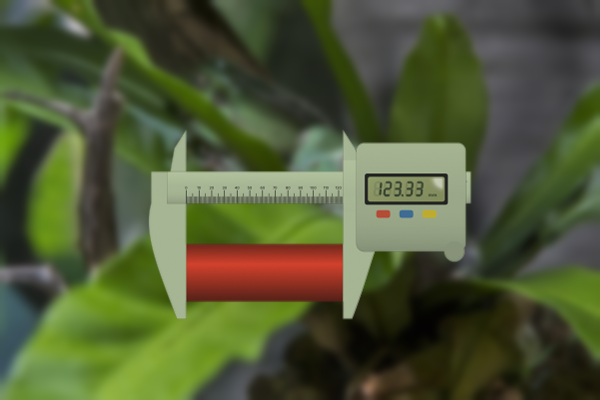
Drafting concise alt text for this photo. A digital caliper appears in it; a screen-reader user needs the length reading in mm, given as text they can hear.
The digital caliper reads 123.33 mm
